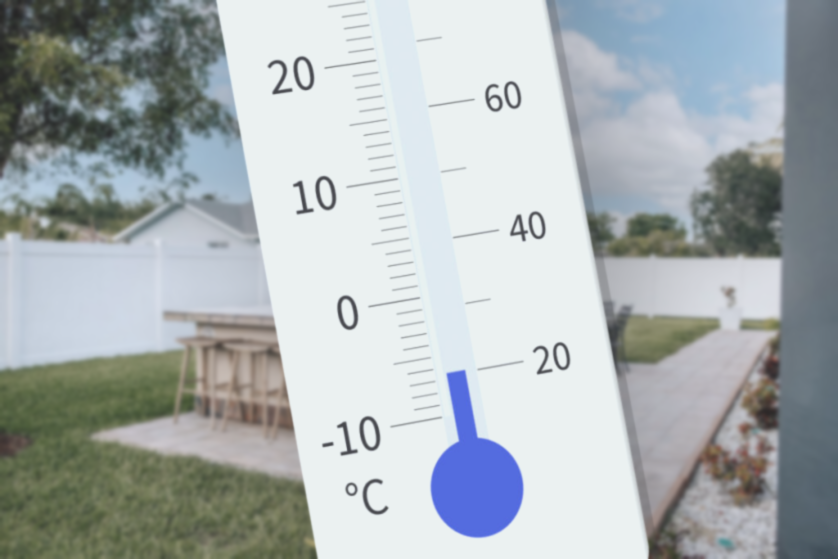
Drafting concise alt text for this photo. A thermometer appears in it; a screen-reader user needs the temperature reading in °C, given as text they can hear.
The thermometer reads -6.5 °C
